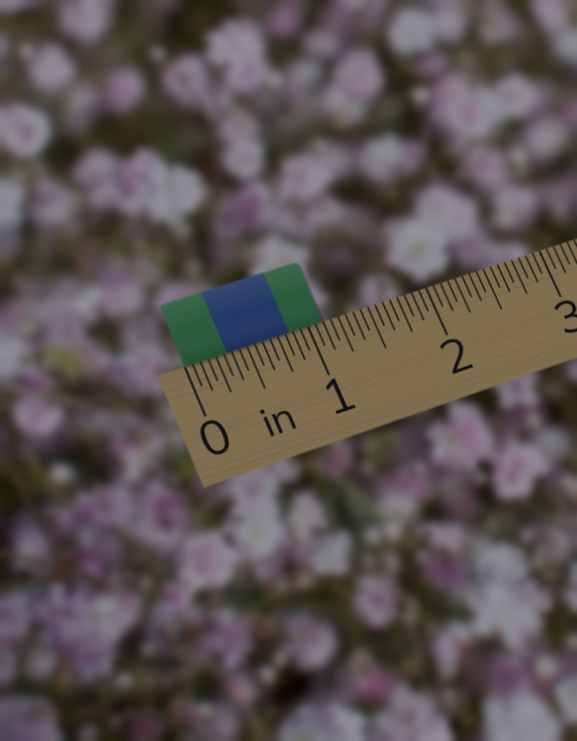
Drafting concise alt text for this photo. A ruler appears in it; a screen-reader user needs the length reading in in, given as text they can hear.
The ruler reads 1.125 in
